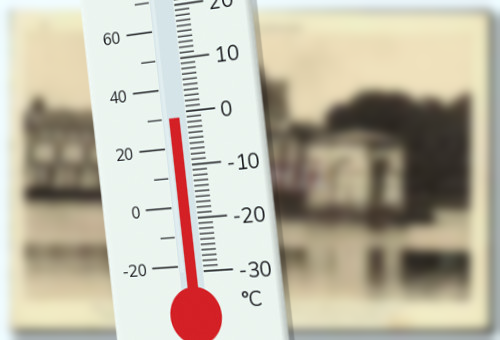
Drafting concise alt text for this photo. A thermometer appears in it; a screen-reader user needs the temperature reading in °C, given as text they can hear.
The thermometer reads -1 °C
